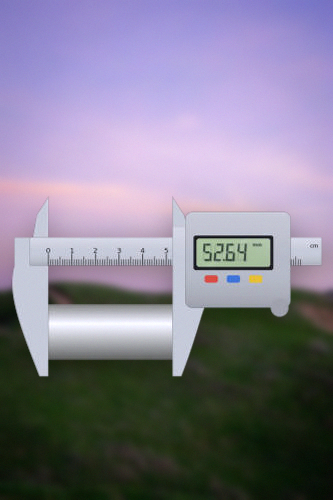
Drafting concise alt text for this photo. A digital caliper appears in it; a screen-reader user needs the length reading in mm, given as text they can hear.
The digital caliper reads 52.64 mm
